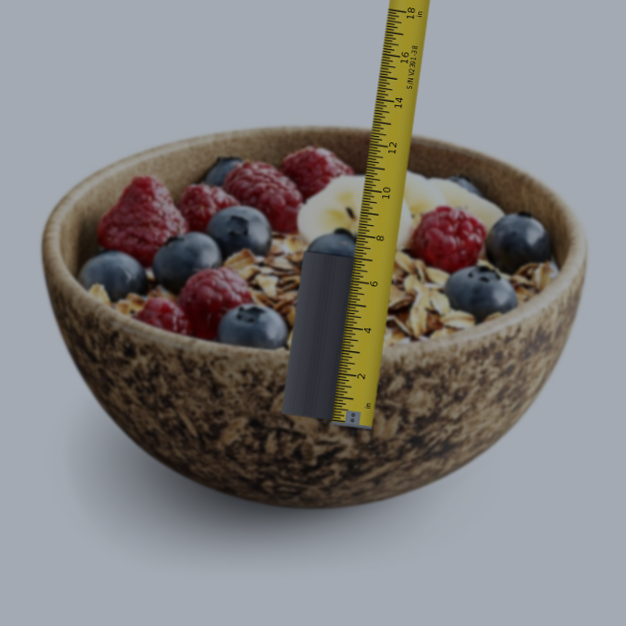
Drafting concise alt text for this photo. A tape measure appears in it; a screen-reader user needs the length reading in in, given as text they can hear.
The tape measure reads 7 in
